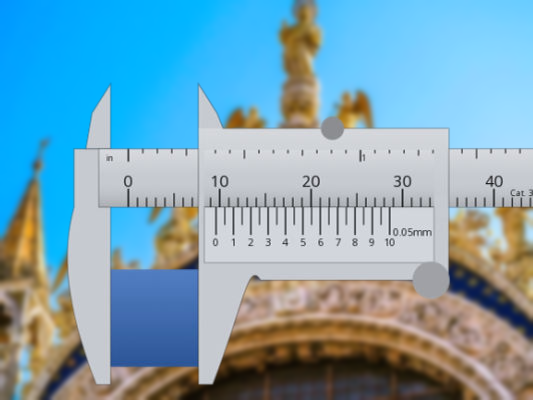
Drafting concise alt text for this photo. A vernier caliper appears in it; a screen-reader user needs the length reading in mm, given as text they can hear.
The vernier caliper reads 9.6 mm
